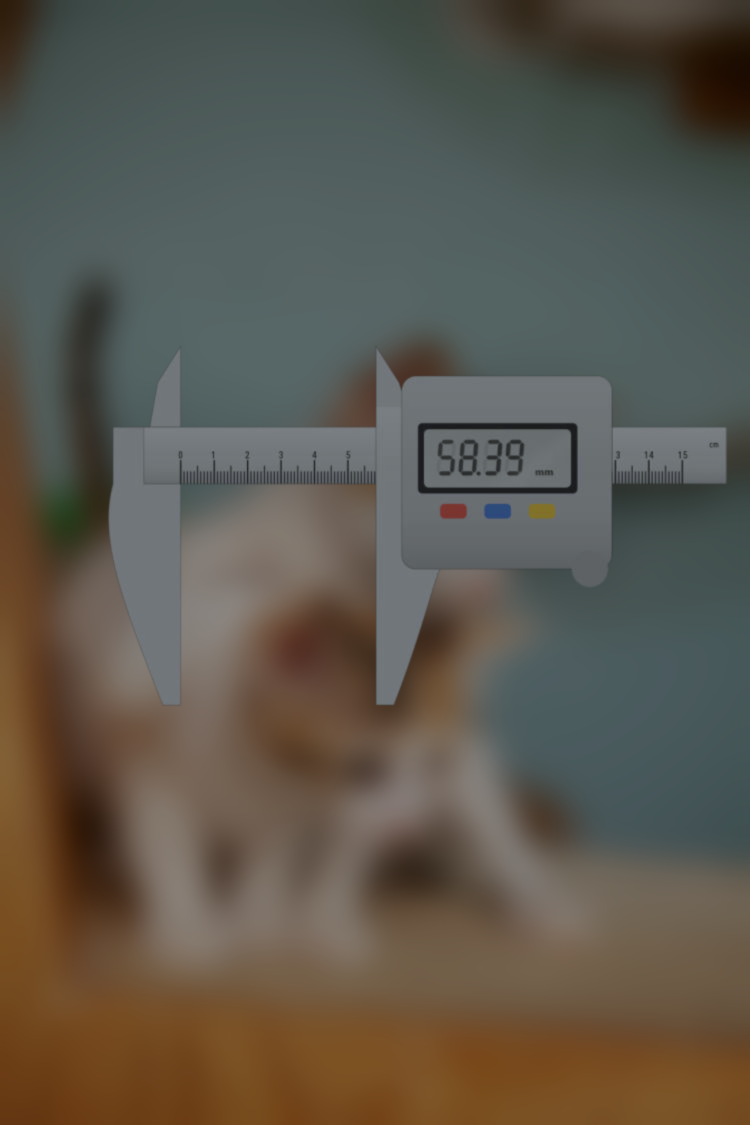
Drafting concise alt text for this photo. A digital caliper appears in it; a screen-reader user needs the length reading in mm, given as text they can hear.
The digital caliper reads 58.39 mm
